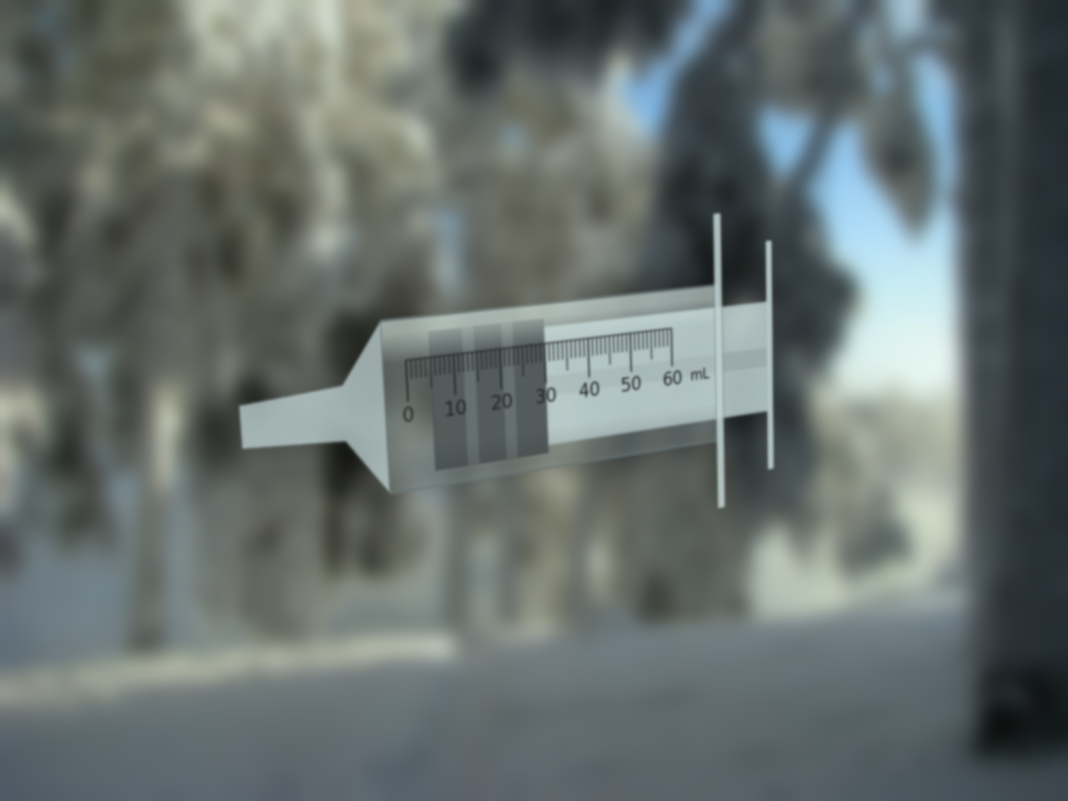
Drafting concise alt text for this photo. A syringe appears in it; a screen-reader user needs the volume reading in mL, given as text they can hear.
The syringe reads 5 mL
